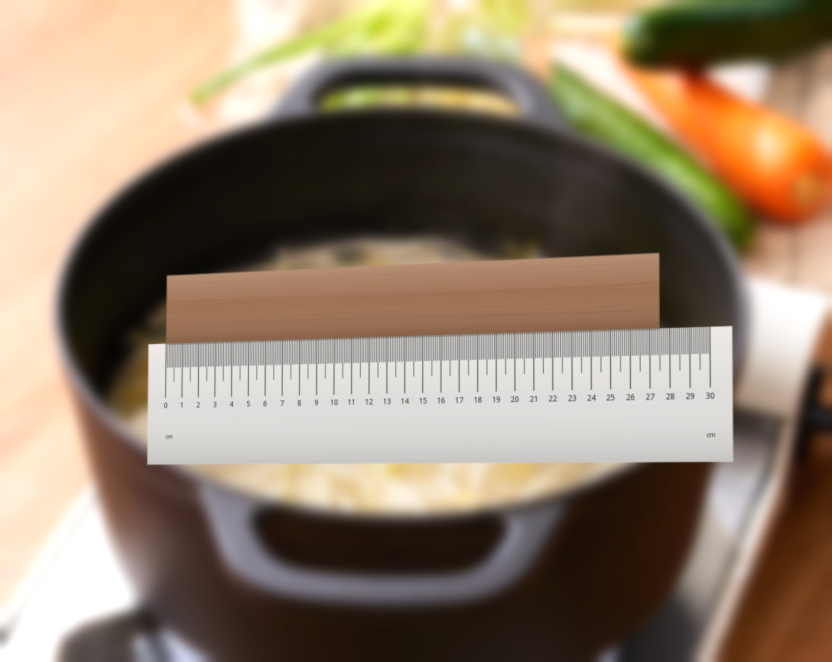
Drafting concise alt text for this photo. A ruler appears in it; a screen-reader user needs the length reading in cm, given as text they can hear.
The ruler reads 27.5 cm
